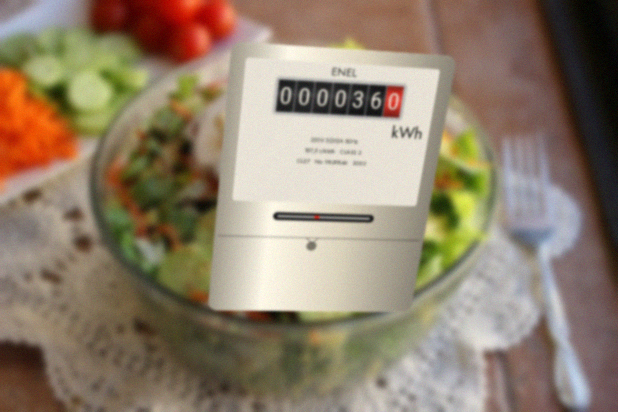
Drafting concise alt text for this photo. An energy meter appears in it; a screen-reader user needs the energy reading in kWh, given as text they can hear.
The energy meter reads 36.0 kWh
